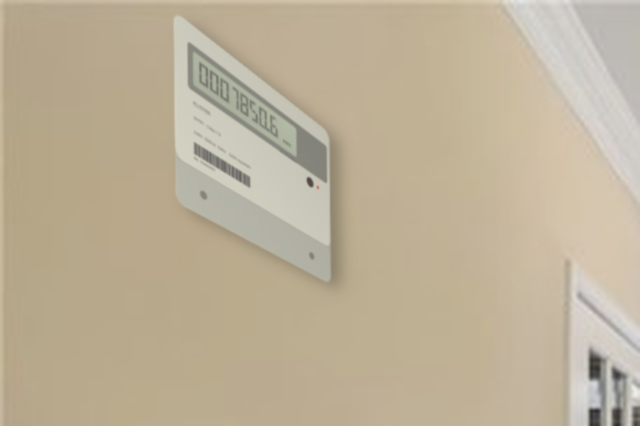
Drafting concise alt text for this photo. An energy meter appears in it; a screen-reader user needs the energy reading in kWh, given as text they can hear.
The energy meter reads 7850.6 kWh
